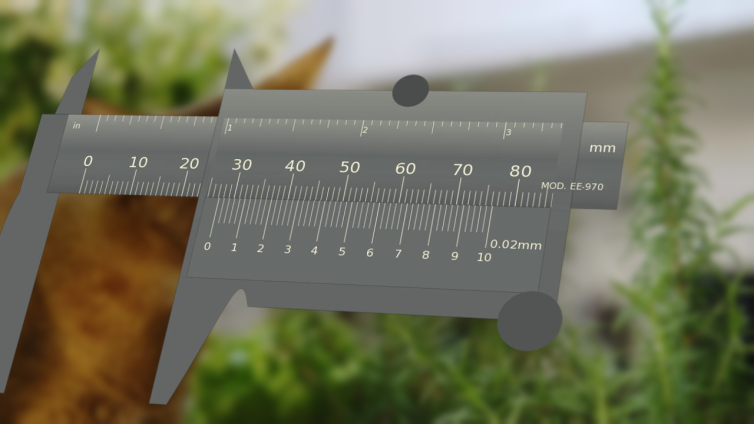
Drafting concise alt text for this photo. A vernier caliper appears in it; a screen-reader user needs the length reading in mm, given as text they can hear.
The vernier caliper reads 27.2 mm
